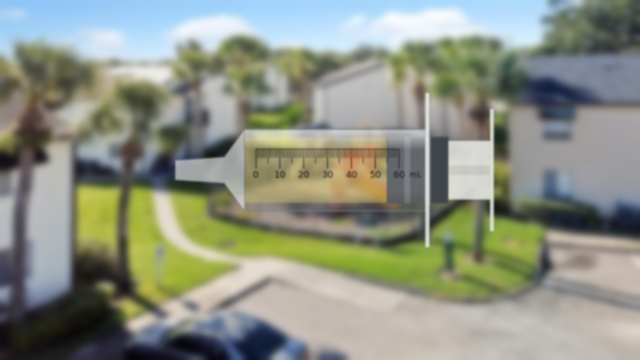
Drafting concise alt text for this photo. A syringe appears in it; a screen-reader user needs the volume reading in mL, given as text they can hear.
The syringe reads 55 mL
